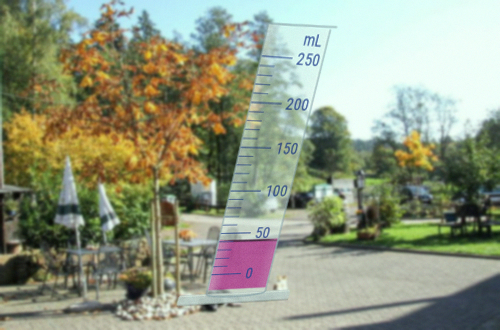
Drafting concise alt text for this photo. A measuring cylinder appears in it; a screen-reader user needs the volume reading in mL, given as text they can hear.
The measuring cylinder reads 40 mL
